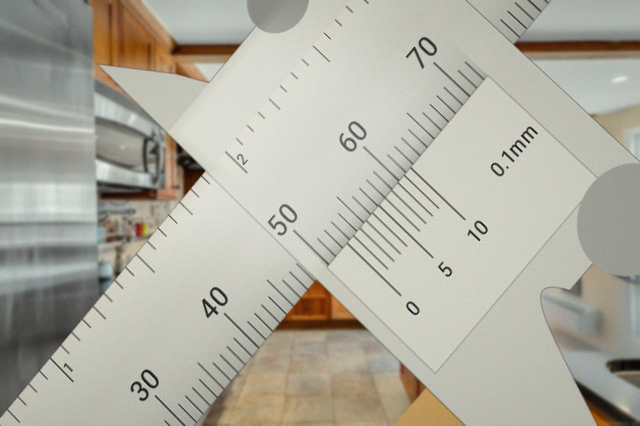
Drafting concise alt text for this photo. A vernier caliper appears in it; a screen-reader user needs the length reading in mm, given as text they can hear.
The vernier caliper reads 52.6 mm
